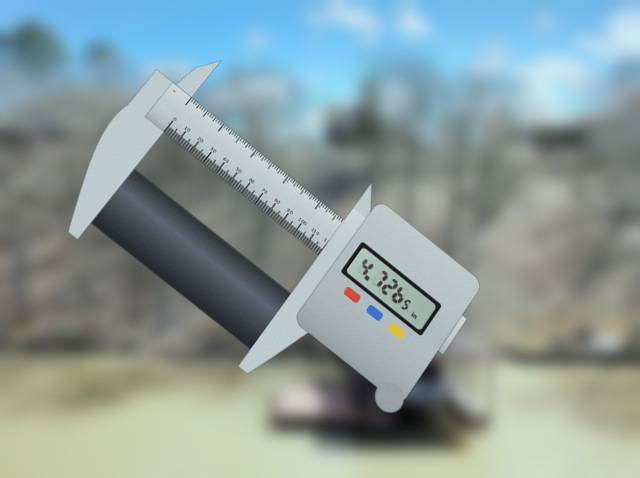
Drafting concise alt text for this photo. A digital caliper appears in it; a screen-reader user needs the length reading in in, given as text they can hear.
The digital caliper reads 4.7265 in
